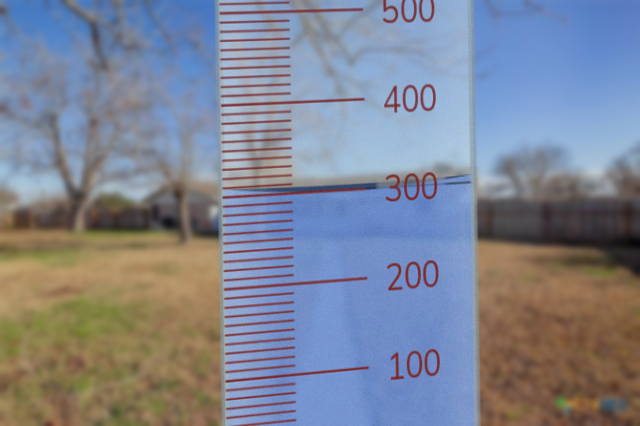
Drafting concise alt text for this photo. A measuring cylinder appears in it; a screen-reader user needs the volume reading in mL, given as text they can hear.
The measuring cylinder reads 300 mL
